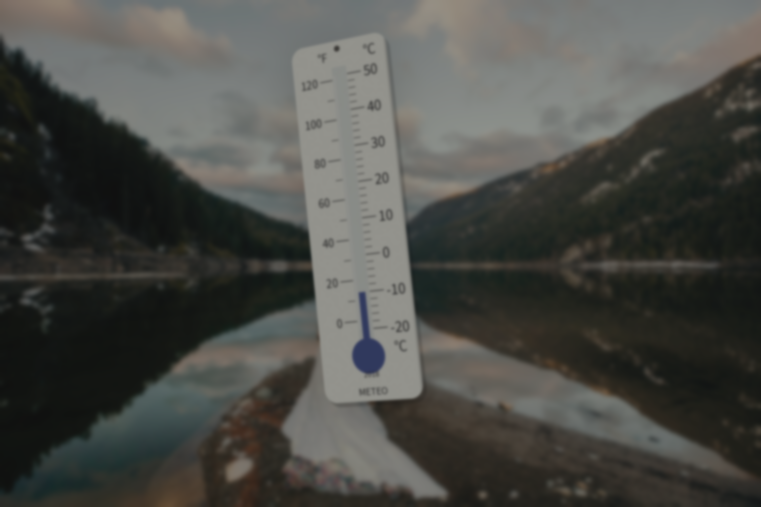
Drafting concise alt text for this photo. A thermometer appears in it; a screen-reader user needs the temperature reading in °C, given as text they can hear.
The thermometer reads -10 °C
